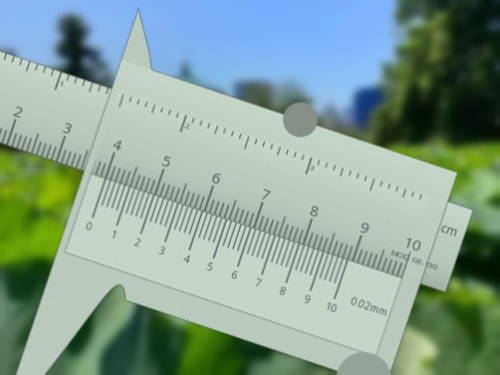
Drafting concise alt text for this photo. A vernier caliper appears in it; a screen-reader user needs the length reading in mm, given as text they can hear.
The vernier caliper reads 40.0 mm
